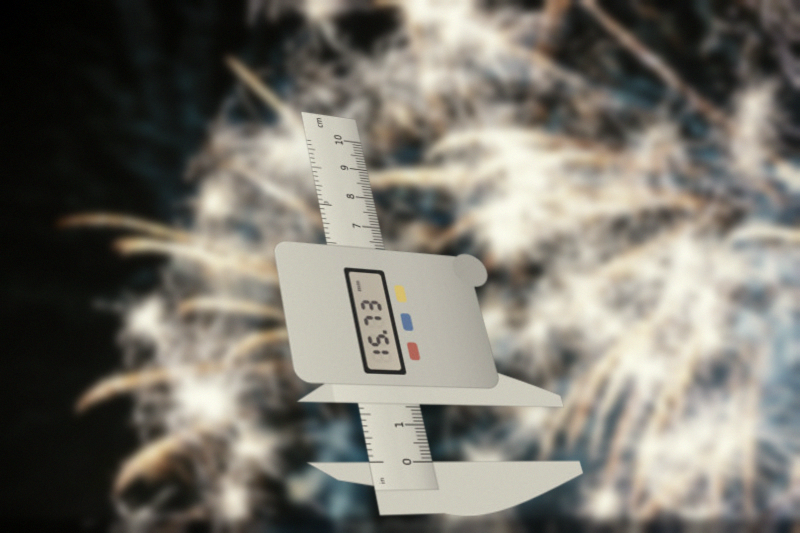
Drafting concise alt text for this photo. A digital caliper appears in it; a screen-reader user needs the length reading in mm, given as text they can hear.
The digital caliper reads 15.73 mm
